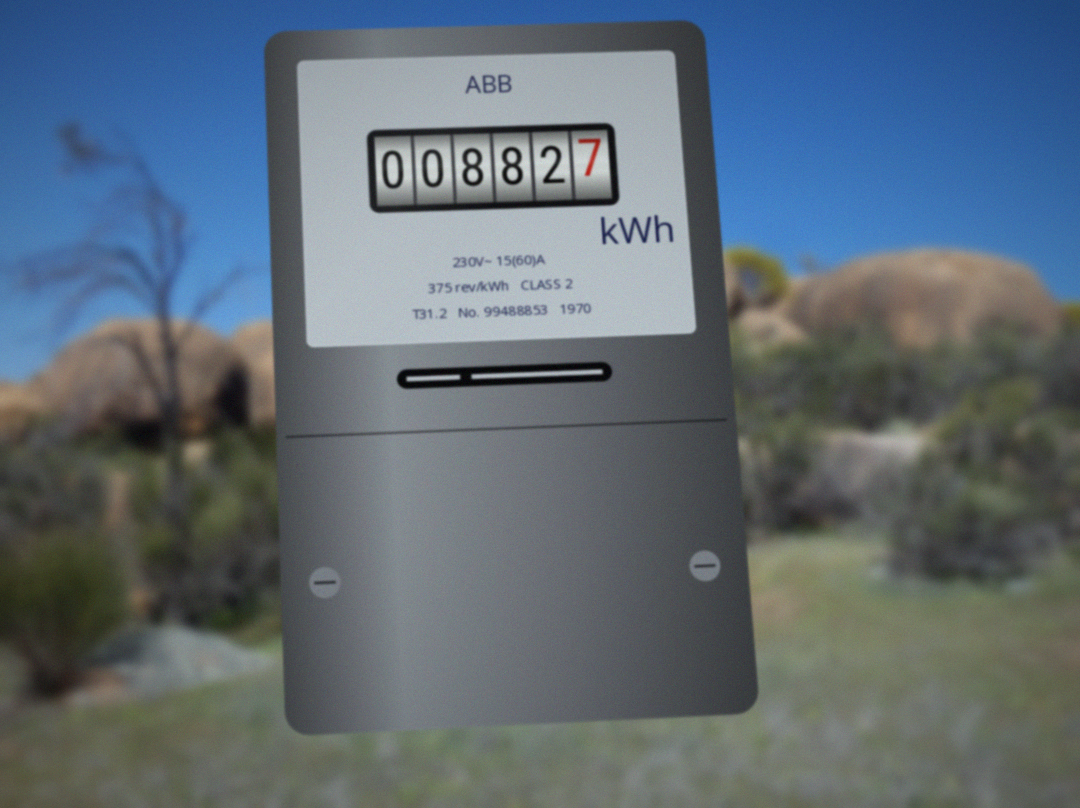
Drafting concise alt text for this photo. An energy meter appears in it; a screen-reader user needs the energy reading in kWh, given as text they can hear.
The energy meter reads 882.7 kWh
